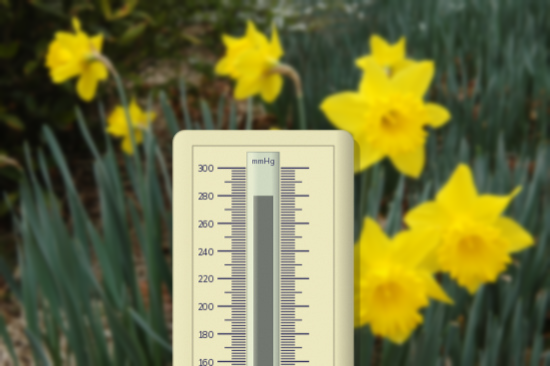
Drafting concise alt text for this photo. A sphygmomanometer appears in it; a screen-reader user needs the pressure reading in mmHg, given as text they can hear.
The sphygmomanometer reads 280 mmHg
